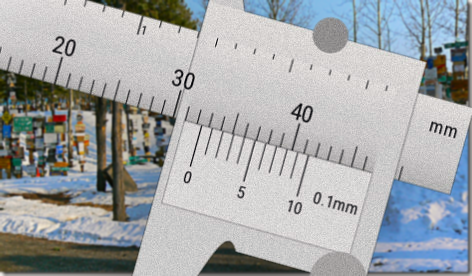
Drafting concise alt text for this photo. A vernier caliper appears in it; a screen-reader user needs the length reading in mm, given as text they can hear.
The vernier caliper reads 32.4 mm
